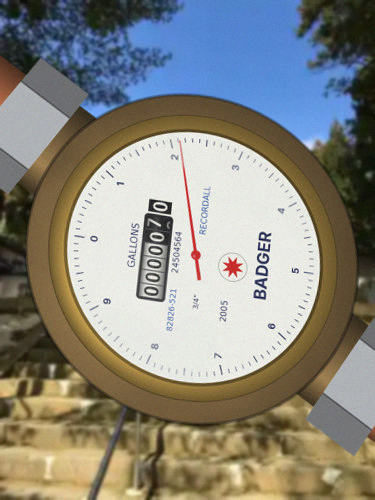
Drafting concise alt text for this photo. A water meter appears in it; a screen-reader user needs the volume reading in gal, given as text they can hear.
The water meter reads 72.1 gal
